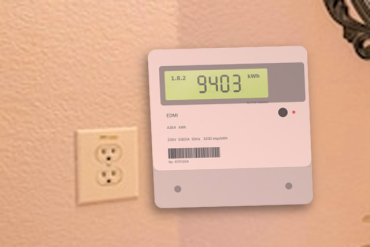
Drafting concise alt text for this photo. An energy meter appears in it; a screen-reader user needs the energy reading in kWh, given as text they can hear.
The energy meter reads 9403 kWh
